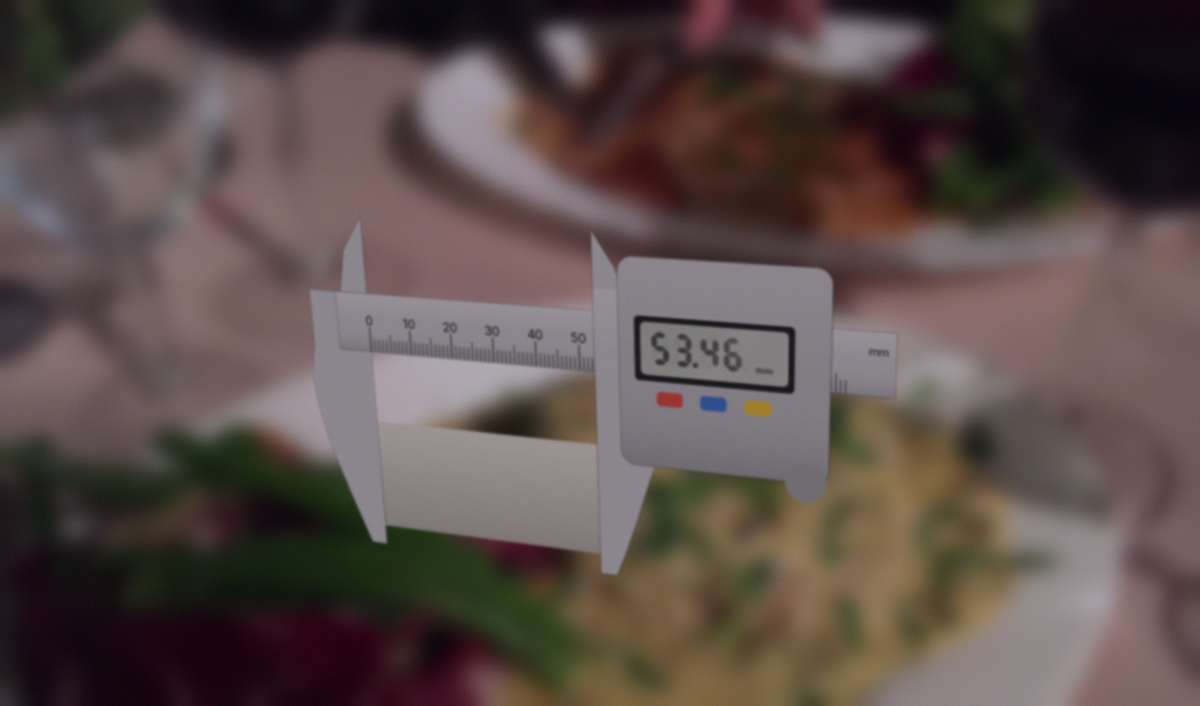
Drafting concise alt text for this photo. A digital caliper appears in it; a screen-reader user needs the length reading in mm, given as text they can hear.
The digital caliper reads 53.46 mm
